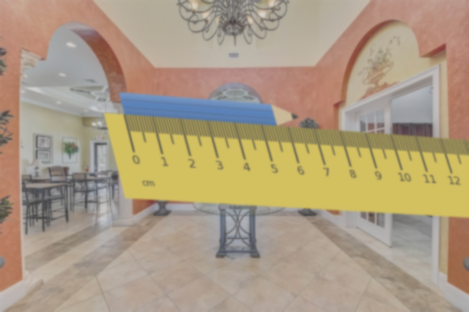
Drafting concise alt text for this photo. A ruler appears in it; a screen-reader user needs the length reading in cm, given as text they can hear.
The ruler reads 6.5 cm
